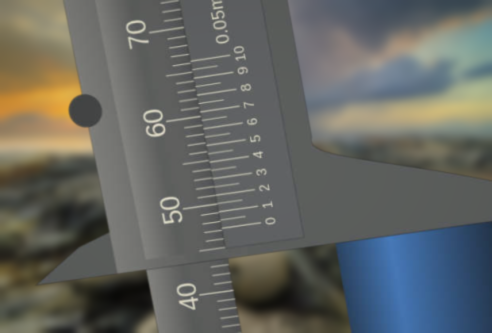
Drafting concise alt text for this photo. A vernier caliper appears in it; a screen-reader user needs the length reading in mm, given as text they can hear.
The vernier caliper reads 47.2 mm
